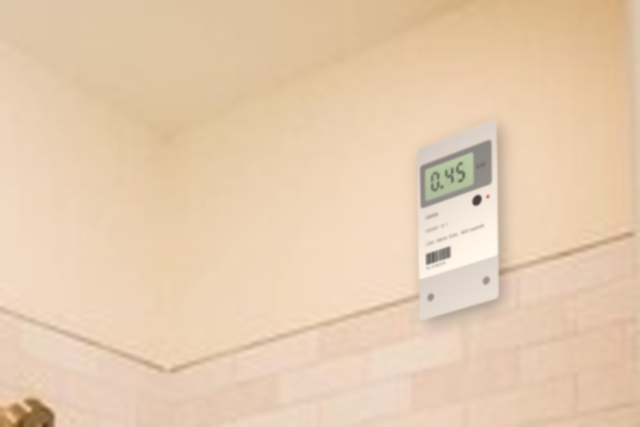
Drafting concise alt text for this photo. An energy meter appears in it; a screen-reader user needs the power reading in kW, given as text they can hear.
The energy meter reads 0.45 kW
